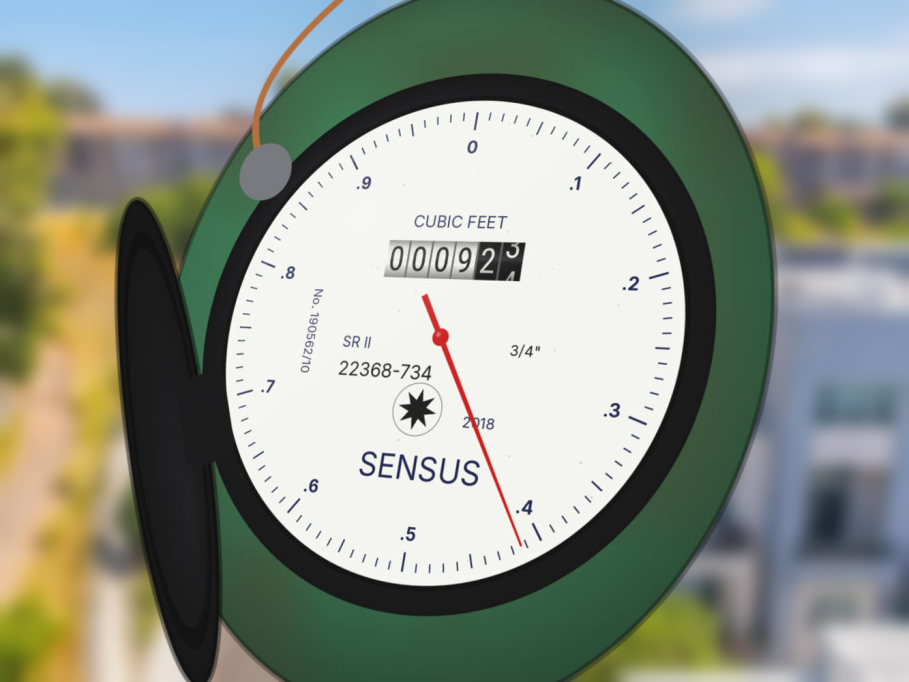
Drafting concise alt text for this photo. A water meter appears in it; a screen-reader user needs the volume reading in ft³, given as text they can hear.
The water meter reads 923.41 ft³
